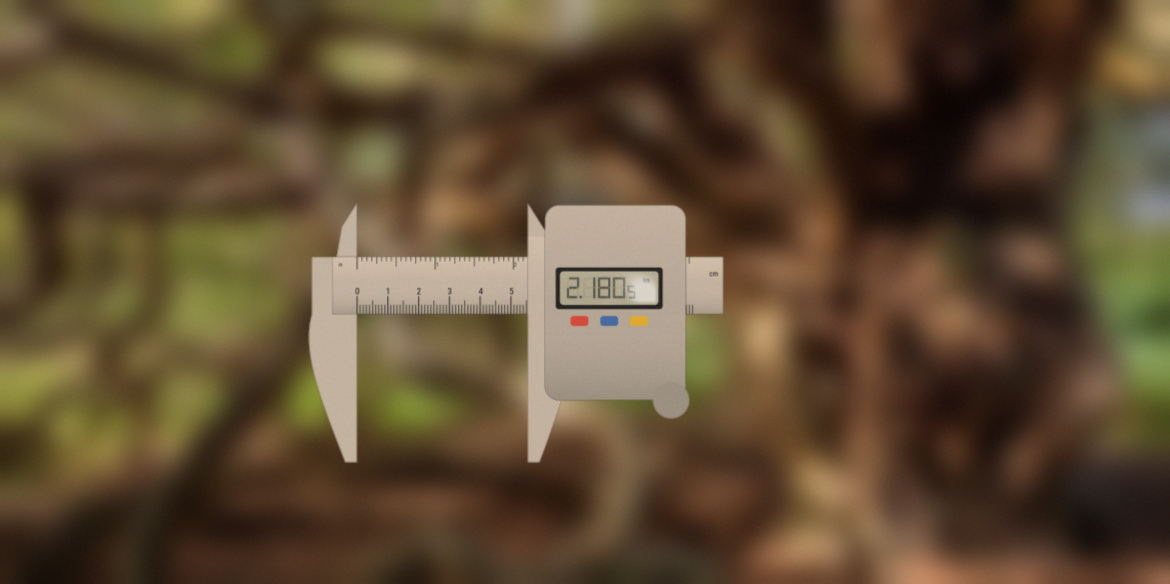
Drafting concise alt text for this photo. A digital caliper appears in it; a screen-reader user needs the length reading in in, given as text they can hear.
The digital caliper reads 2.1805 in
